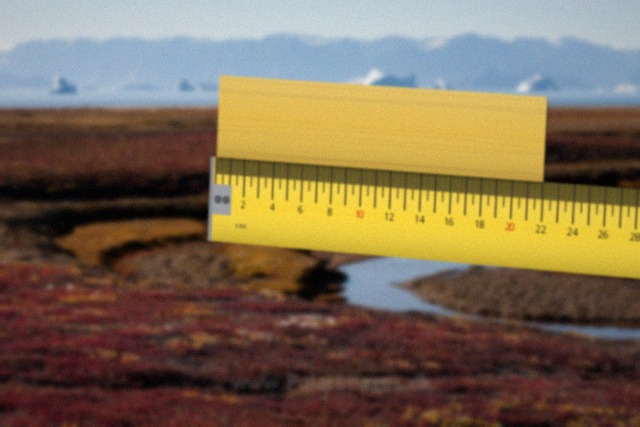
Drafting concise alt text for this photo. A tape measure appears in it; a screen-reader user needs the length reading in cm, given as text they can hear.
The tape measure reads 22 cm
